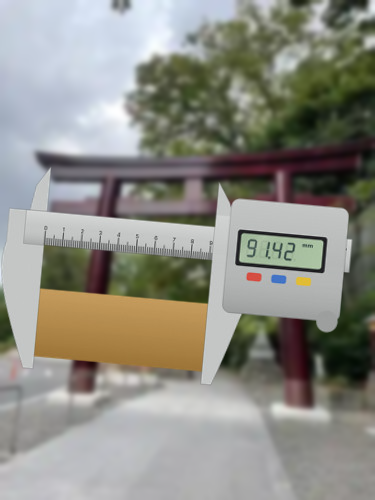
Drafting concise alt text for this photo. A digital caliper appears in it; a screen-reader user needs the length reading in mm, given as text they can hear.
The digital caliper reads 91.42 mm
